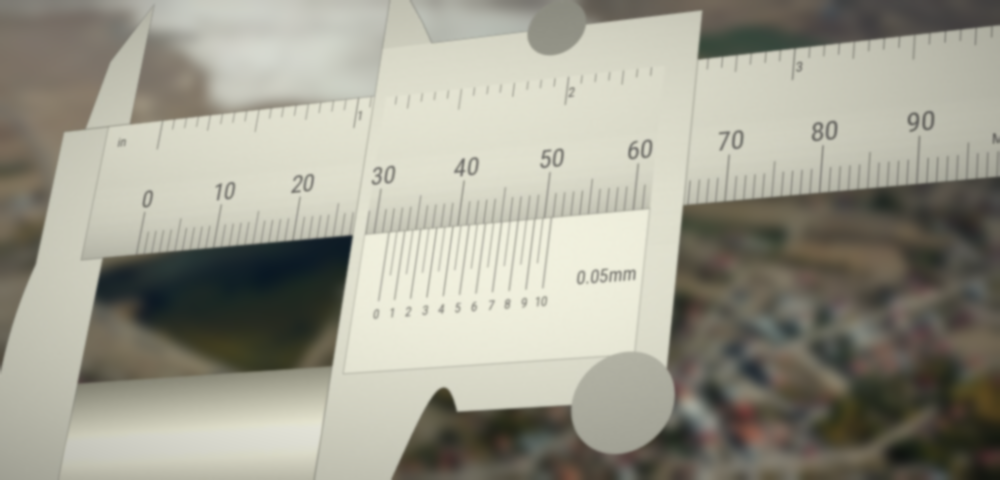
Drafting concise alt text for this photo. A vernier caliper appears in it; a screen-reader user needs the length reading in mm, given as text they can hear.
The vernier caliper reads 31.8 mm
